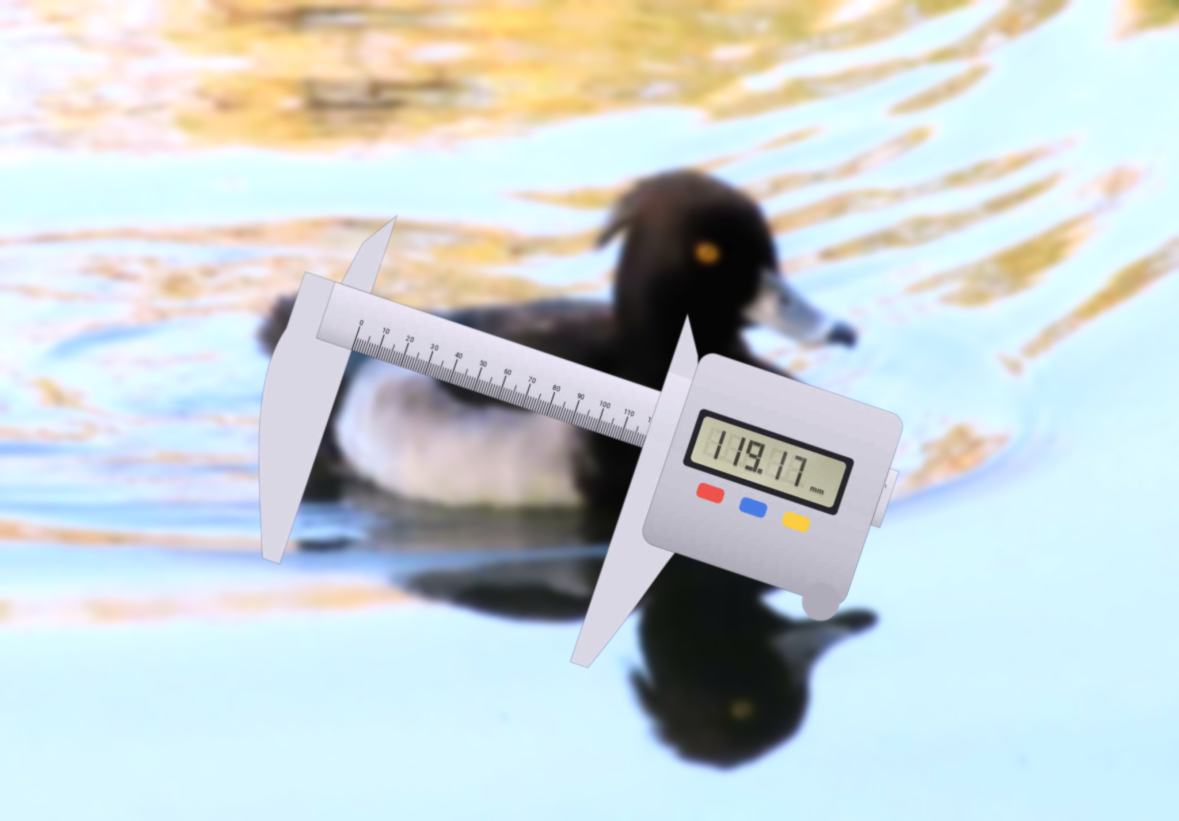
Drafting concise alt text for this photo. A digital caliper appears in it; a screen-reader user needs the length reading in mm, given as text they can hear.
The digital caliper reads 119.17 mm
